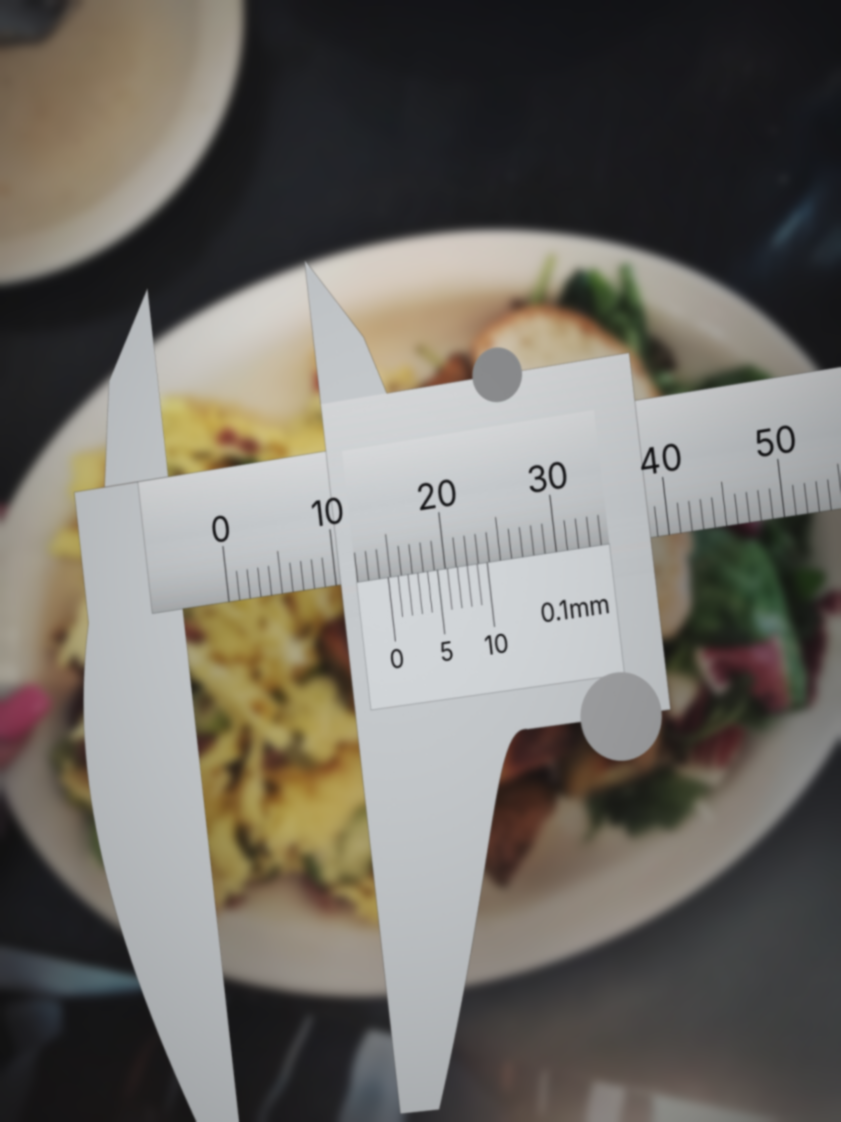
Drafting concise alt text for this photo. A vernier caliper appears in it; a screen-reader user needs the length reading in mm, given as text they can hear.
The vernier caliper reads 14.8 mm
